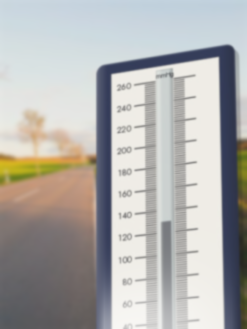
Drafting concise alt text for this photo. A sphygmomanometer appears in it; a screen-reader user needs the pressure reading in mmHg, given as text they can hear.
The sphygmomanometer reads 130 mmHg
